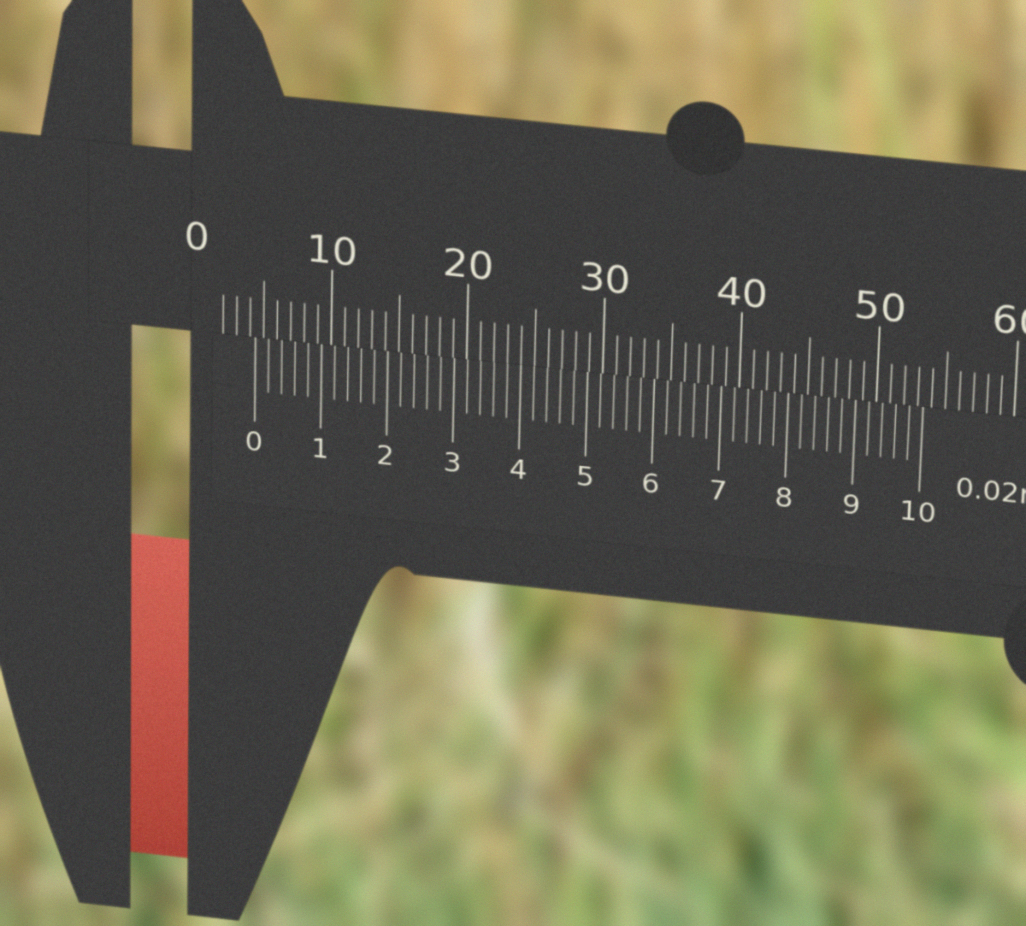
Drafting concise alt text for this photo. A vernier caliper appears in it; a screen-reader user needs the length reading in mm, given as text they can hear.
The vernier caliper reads 4.4 mm
